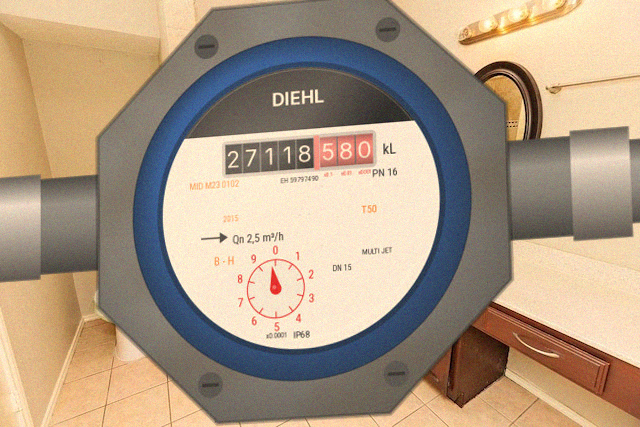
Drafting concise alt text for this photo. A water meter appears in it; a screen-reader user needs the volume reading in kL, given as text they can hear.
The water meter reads 27118.5799 kL
